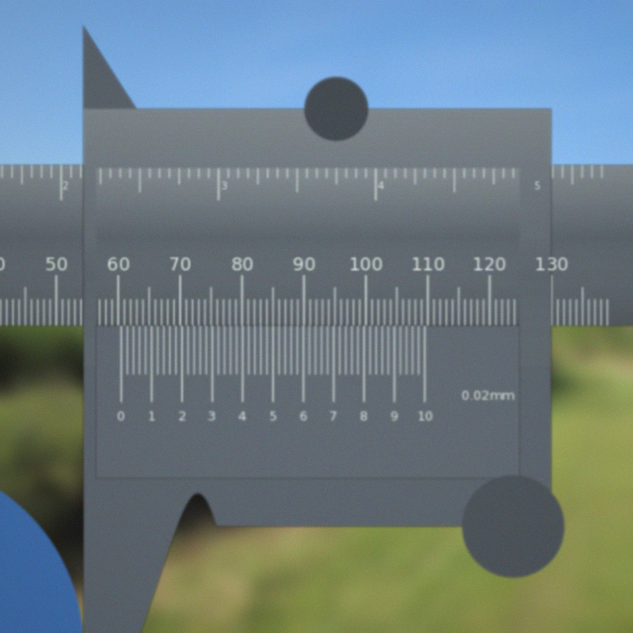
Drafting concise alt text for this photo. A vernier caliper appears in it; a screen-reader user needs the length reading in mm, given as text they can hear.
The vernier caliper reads 60.5 mm
